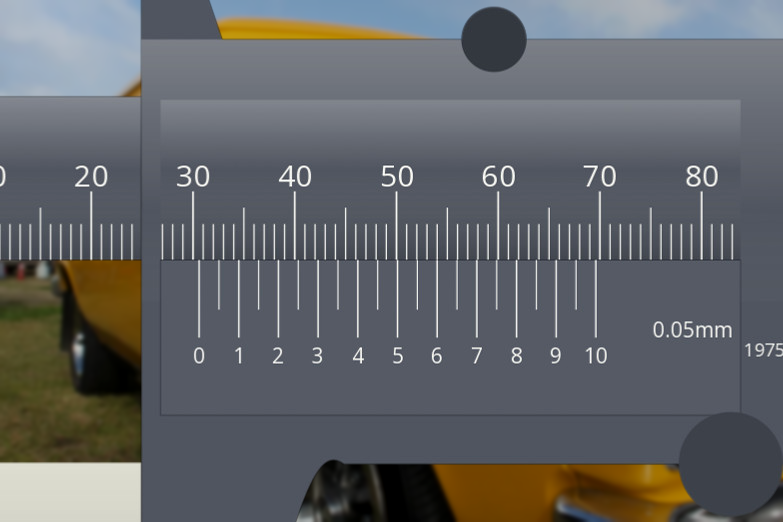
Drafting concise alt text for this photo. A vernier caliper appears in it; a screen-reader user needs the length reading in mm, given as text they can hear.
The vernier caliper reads 30.6 mm
